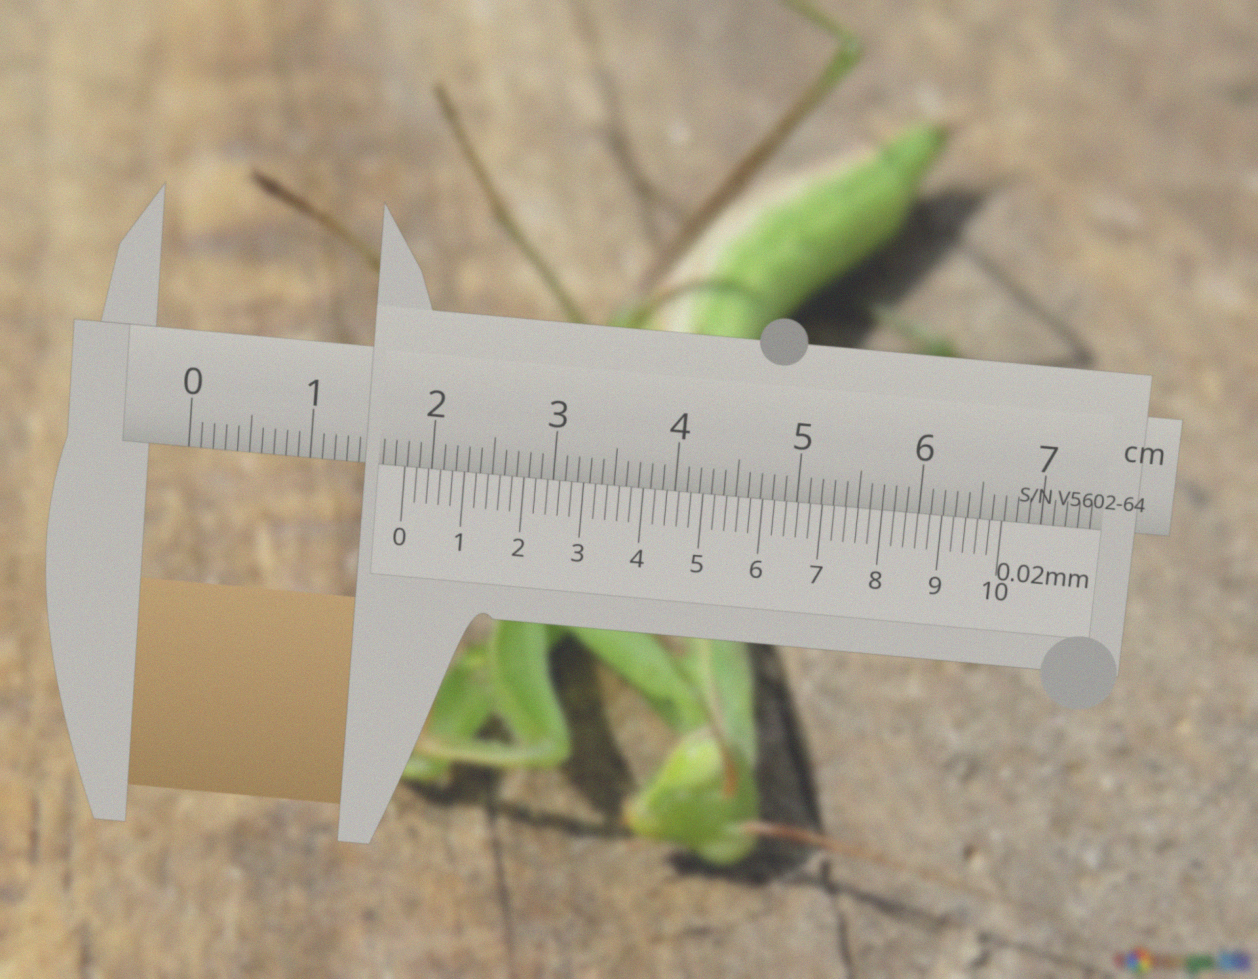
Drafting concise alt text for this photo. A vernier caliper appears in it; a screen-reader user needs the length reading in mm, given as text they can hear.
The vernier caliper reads 17.8 mm
